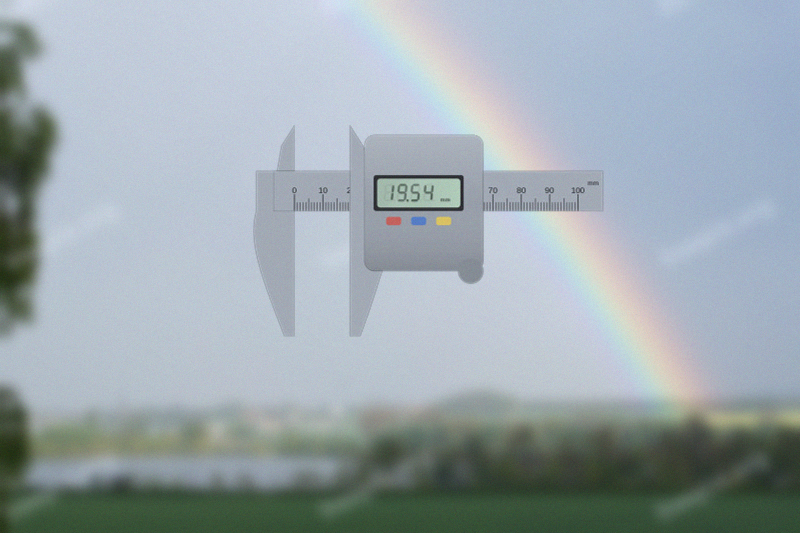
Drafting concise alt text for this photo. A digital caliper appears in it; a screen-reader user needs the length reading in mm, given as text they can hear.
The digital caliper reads 19.54 mm
